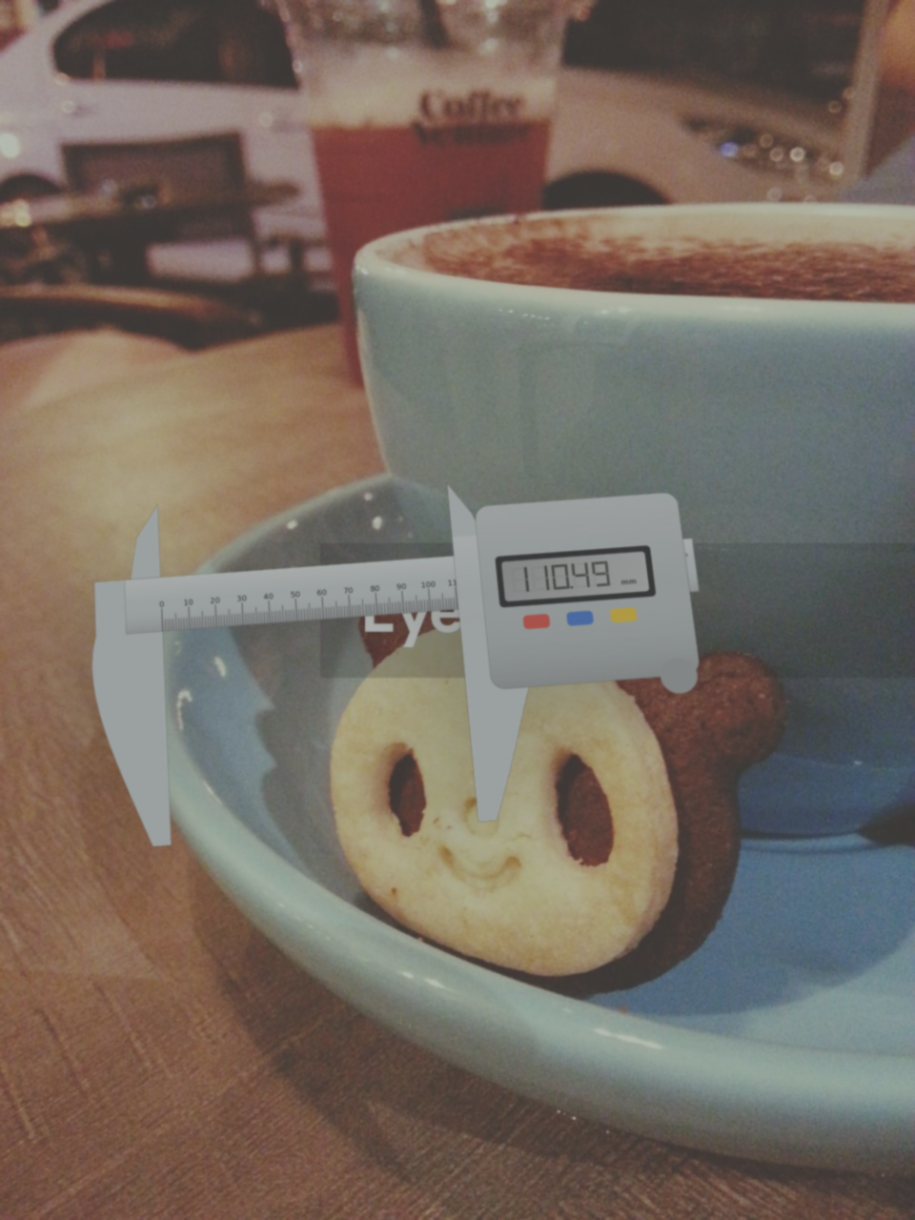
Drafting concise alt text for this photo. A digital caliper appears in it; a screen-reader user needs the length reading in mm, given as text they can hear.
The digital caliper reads 110.49 mm
